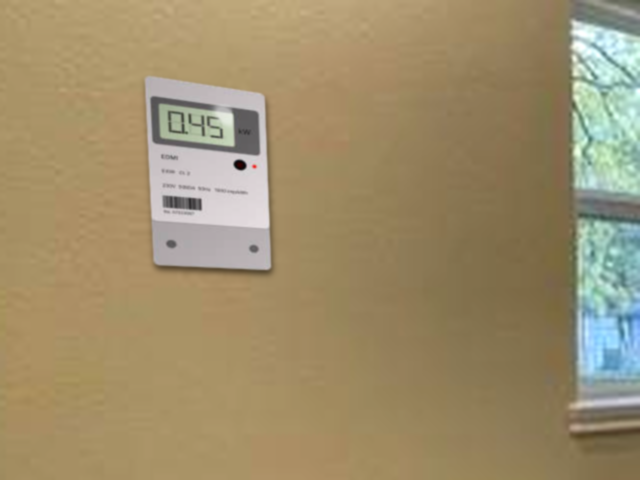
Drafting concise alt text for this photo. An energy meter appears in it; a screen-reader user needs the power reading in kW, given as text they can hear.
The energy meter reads 0.45 kW
